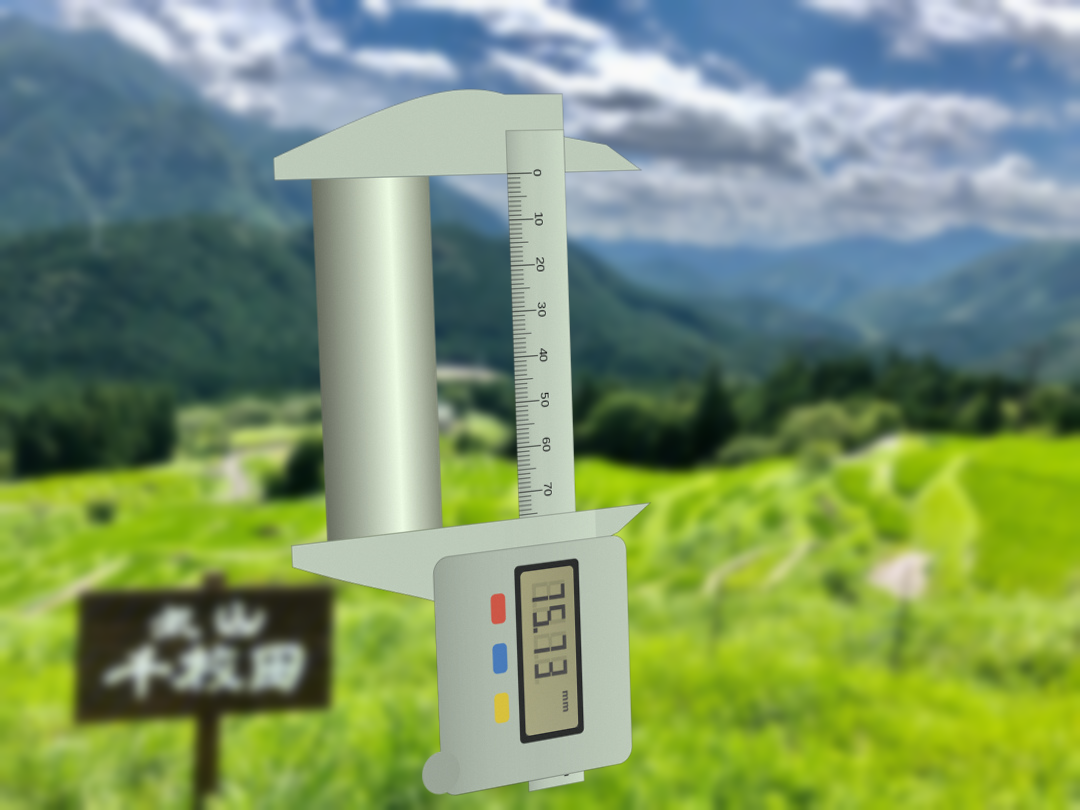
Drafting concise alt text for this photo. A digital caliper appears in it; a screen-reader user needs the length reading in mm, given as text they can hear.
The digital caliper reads 75.73 mm
